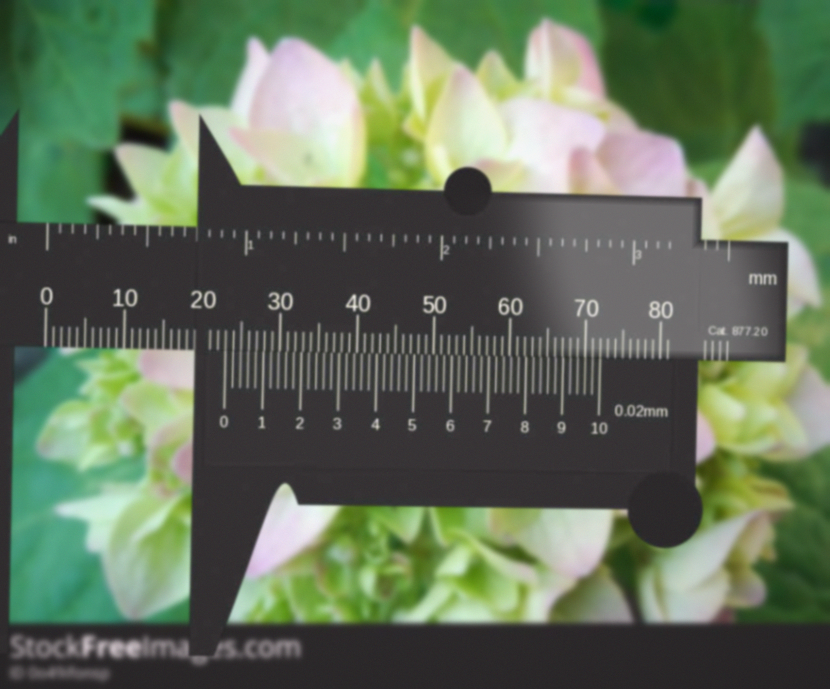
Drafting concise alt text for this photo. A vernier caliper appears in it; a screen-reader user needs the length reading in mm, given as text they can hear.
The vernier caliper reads 23.0 mm
